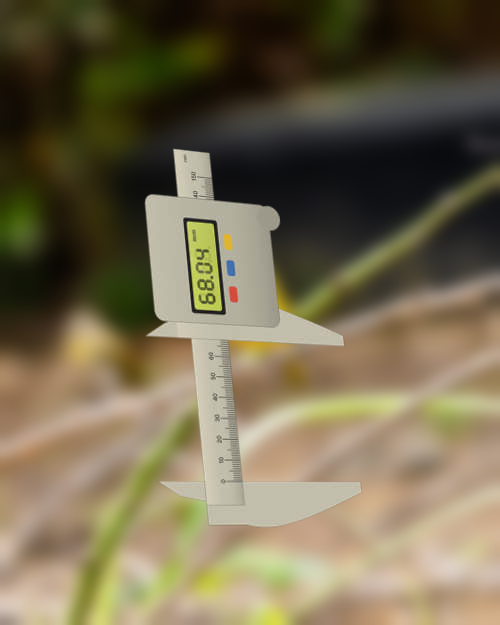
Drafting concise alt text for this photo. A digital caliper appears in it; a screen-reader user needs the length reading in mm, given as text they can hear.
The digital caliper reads 68.04 mm
